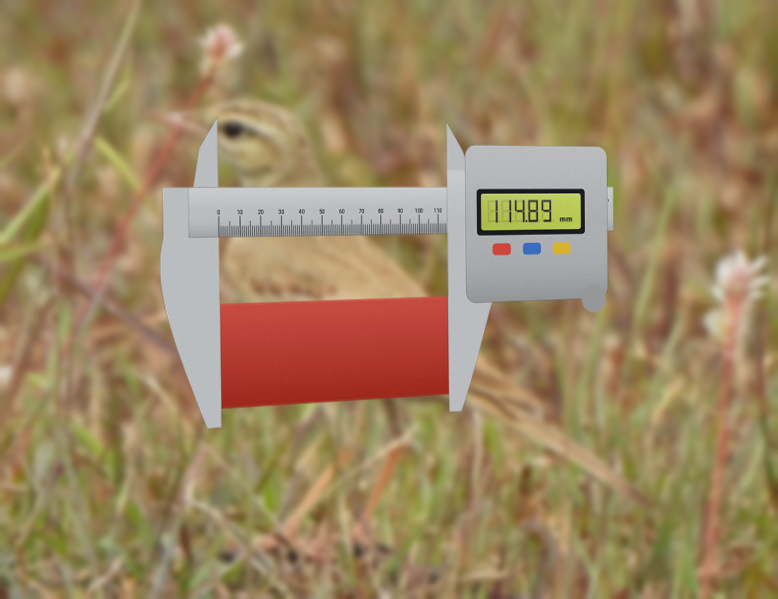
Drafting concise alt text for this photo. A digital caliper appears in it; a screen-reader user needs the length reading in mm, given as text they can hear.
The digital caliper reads 114.89 mm
